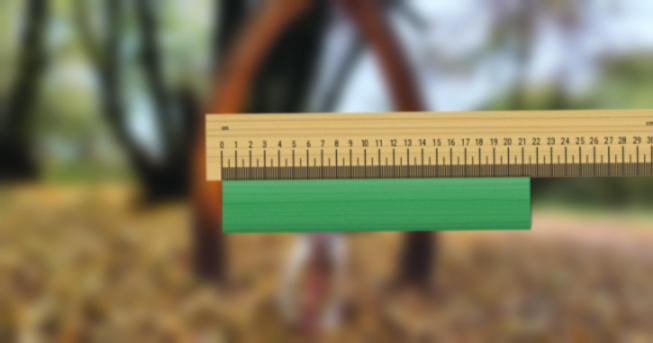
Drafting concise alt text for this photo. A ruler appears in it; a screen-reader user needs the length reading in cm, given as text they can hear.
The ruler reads 21.5 cm
